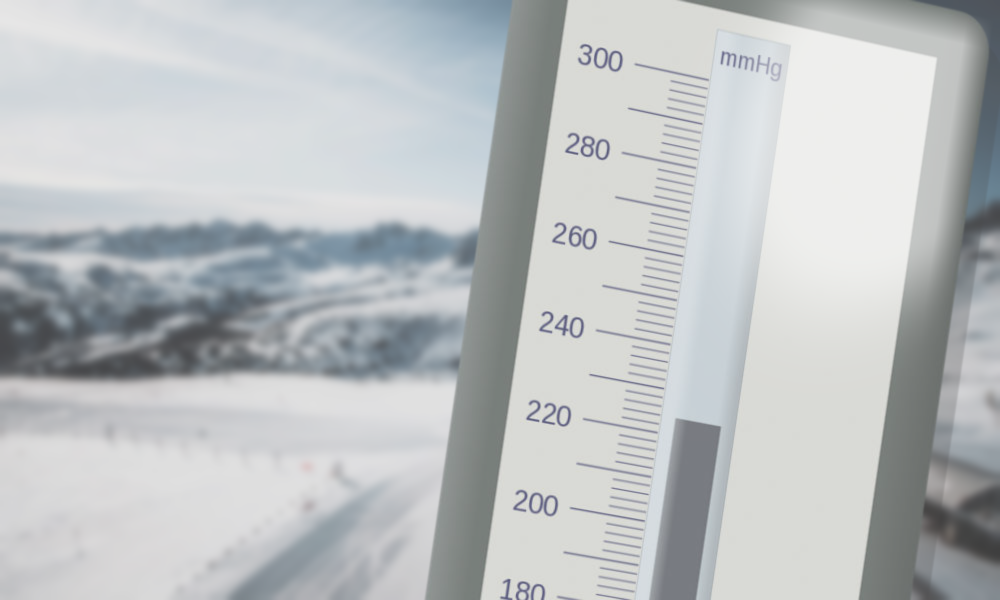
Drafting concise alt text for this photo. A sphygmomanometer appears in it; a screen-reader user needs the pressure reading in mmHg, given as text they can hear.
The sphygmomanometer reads 224 mmHg
